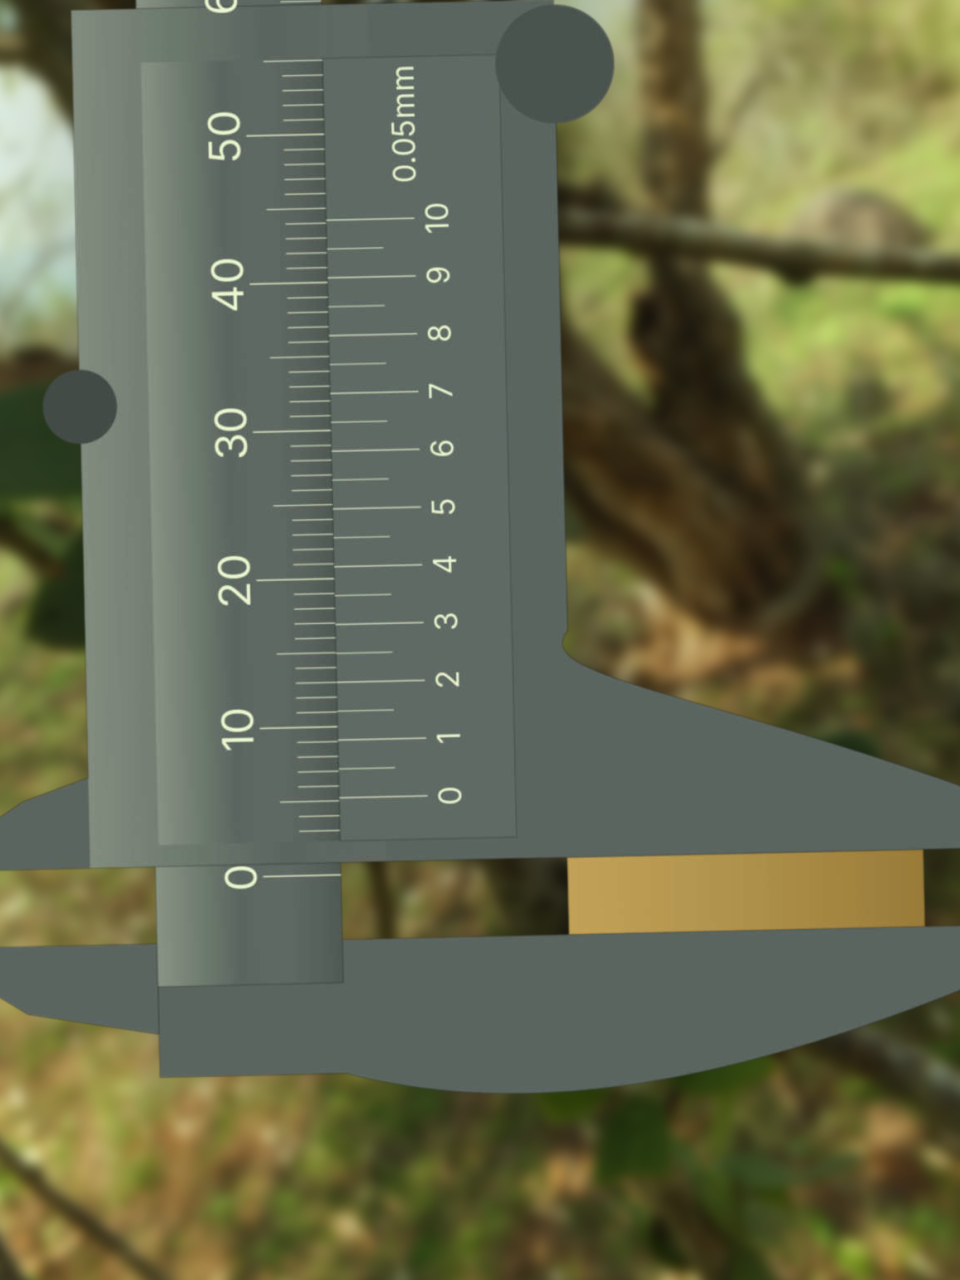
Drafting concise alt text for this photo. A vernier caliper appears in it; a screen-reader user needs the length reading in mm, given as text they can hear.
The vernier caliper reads 5.2 mm
